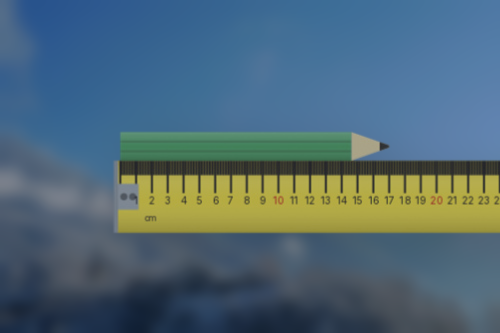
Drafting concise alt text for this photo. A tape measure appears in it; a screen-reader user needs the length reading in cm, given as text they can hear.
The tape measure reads 17 cm
